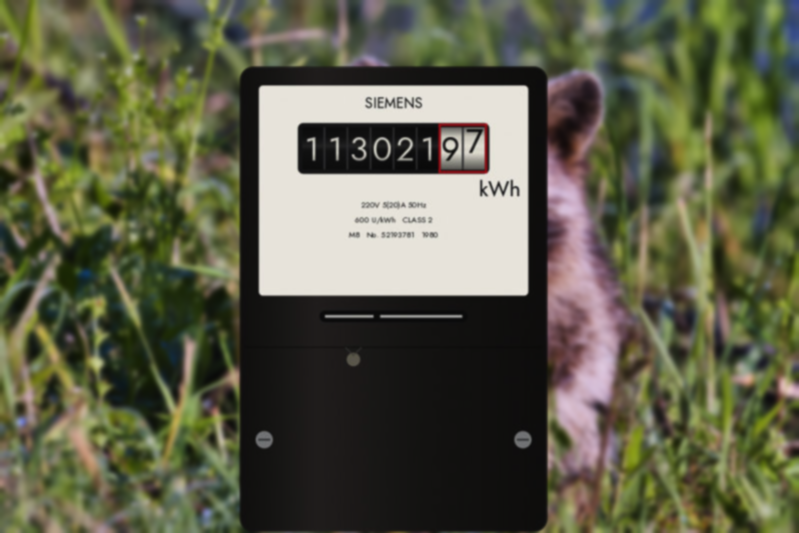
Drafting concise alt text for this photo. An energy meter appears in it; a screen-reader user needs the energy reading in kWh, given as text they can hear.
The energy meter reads 113021.97 kWh
